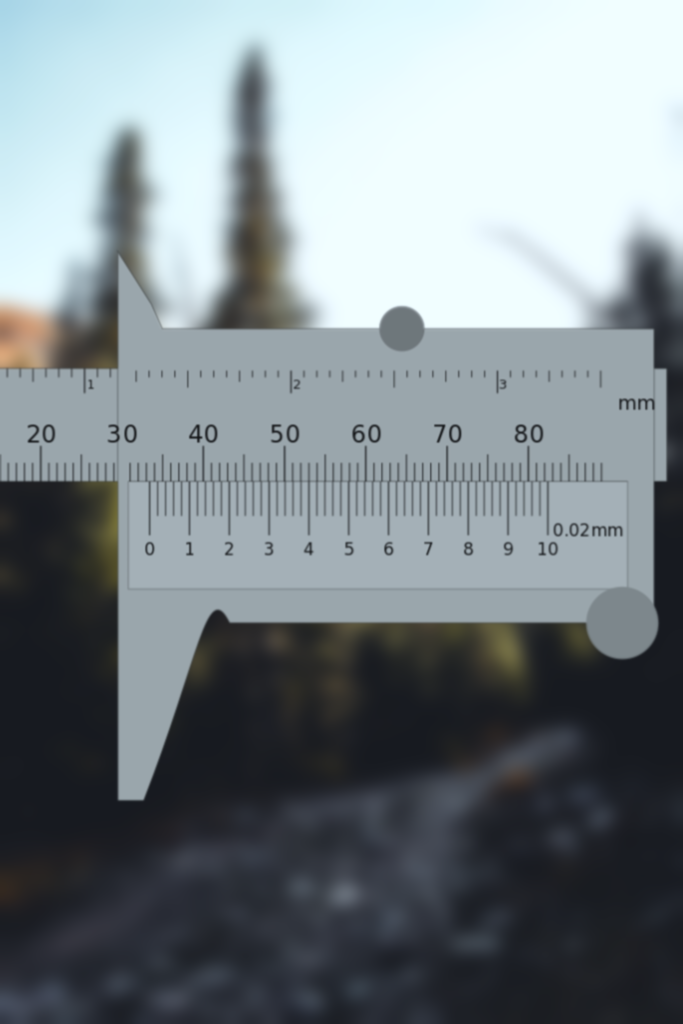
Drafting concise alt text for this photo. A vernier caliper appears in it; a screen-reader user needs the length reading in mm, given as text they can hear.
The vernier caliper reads 33.4 mm
